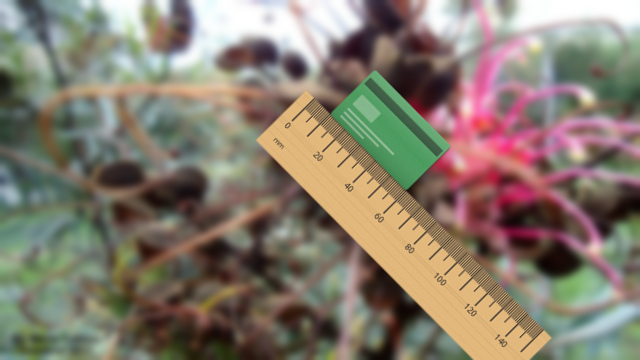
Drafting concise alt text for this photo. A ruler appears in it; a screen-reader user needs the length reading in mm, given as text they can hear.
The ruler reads 50 mm
